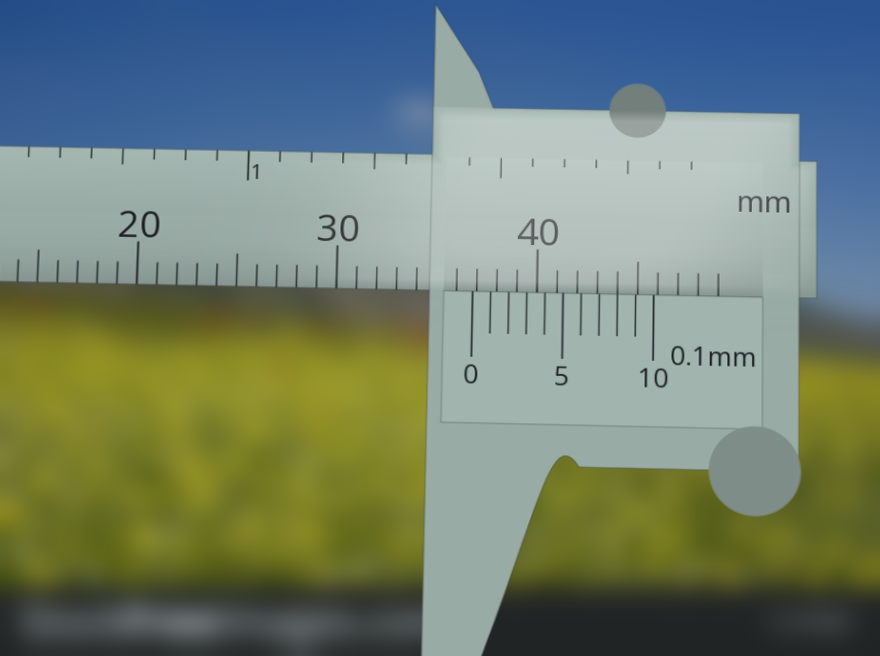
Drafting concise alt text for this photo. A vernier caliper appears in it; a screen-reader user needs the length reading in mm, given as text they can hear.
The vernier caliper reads 36.8 mm
